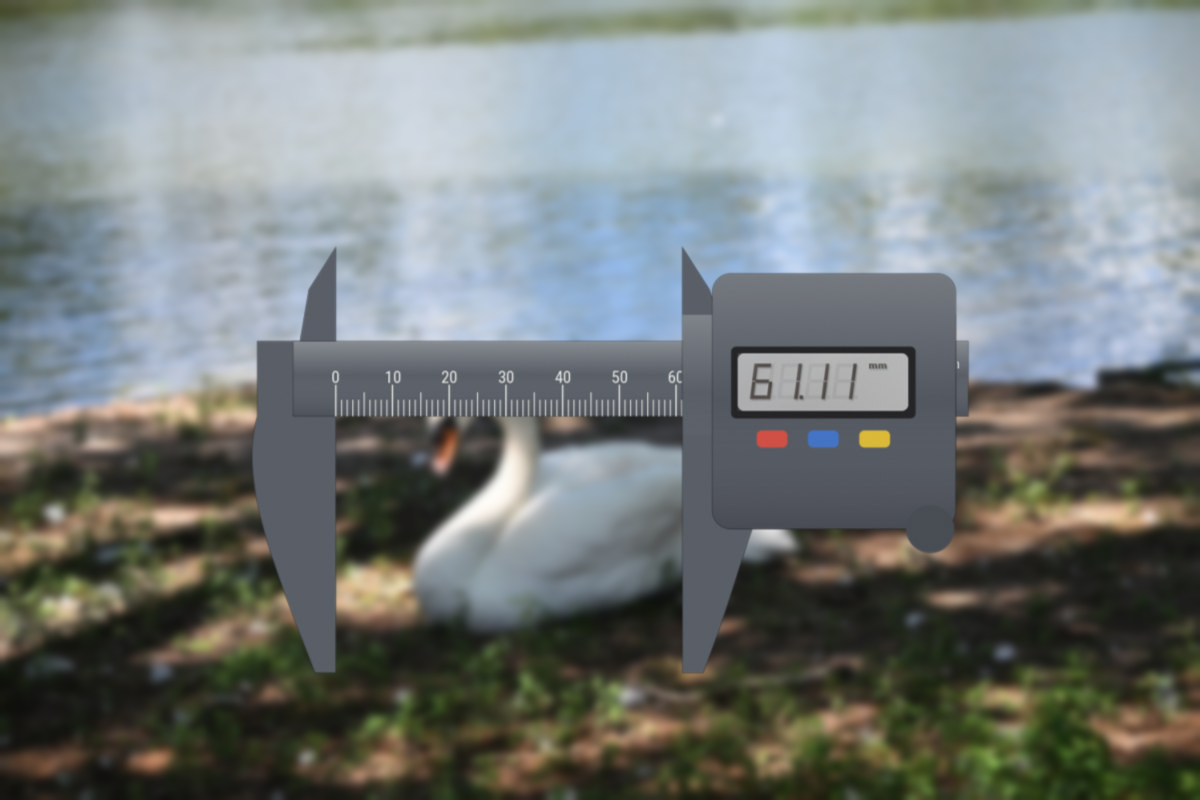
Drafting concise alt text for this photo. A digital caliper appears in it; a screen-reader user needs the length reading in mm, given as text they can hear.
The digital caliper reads 61.11 mm
